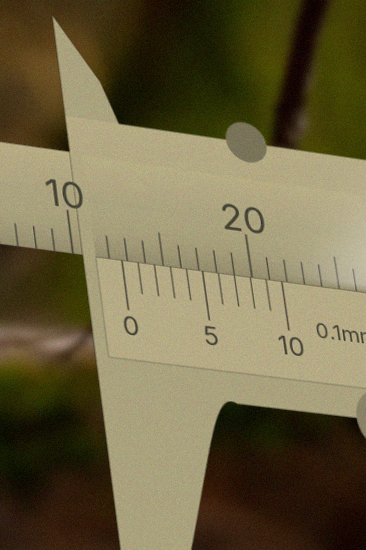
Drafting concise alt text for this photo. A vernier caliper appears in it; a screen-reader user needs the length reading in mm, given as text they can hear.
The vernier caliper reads 12.7 mm
